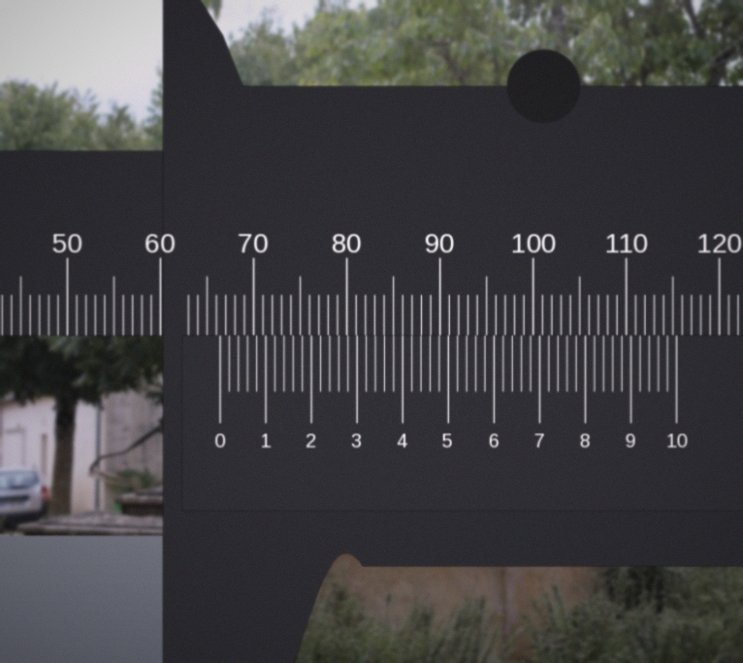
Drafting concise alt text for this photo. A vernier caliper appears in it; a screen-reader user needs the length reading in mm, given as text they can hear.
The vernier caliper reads 66.4 mm
